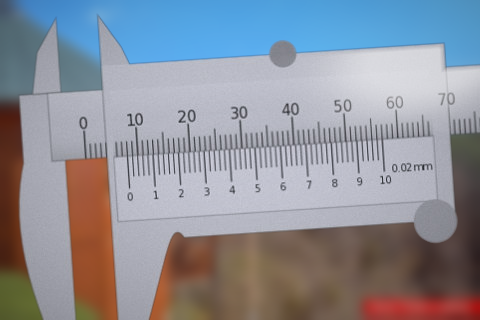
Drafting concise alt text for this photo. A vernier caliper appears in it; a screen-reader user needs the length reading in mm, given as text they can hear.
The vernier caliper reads 8.0 mm
